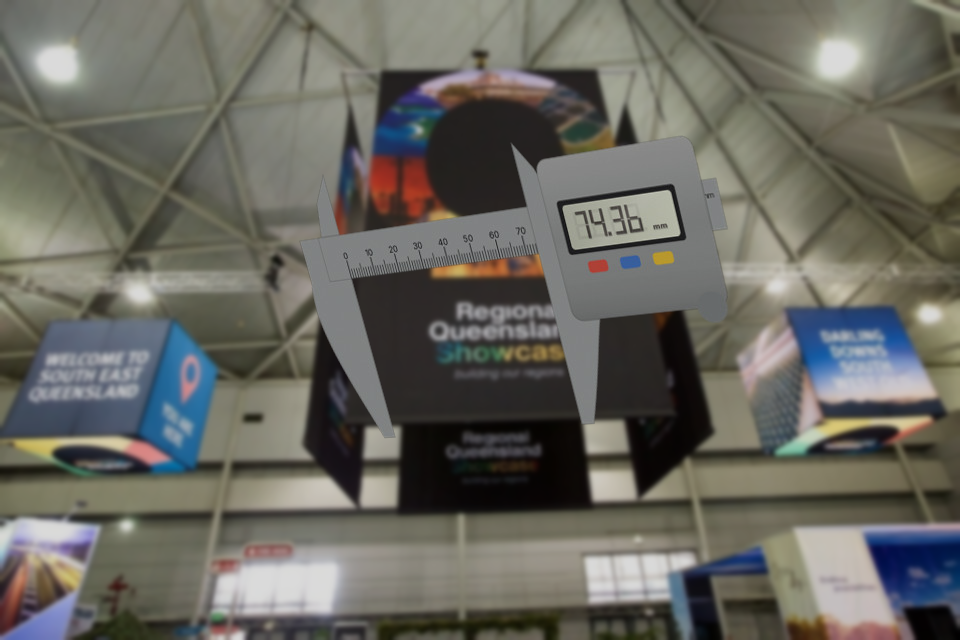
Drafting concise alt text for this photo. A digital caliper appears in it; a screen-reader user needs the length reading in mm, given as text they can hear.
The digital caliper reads 74.36 mm
